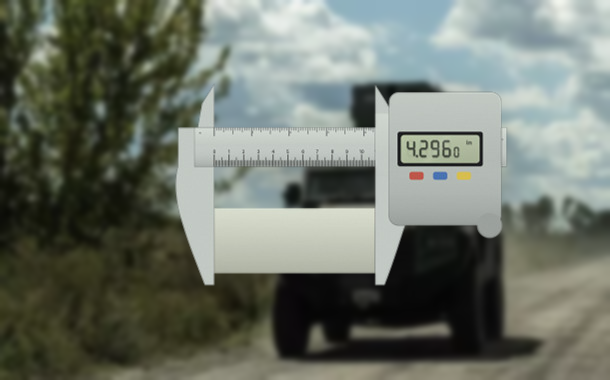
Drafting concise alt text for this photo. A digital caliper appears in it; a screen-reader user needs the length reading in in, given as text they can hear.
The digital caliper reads 4.2960 in
